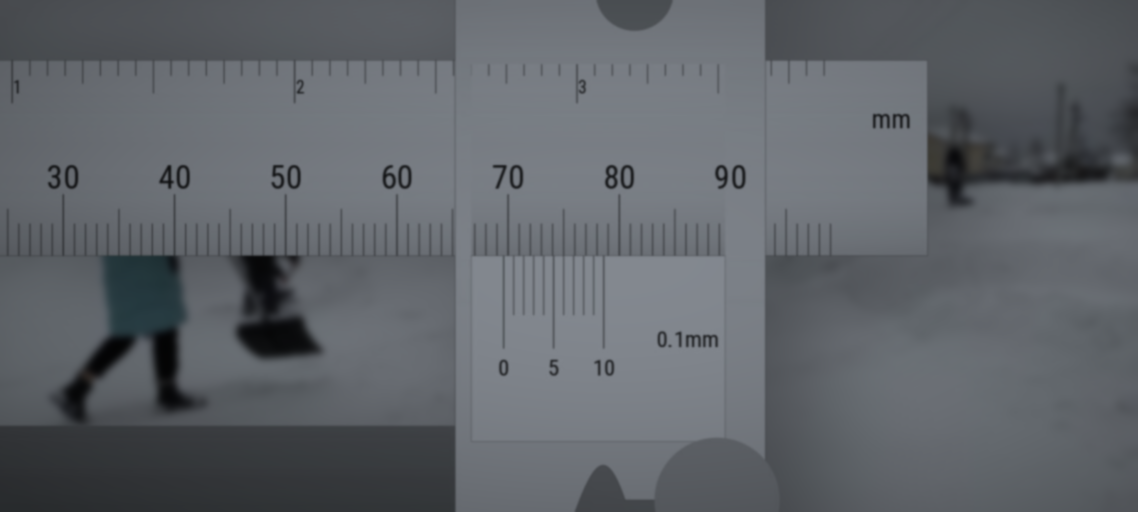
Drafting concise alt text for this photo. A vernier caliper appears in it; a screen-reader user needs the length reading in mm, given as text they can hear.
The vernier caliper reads 69.6 mm
